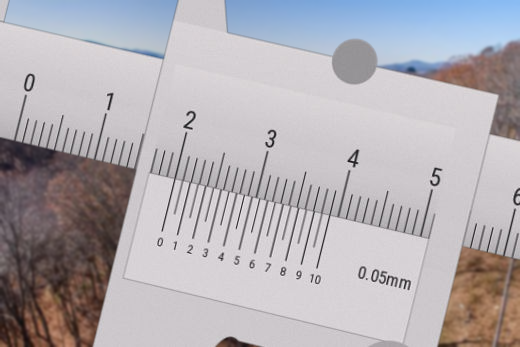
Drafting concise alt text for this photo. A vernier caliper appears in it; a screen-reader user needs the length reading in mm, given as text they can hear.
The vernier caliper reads 20.0 mm
